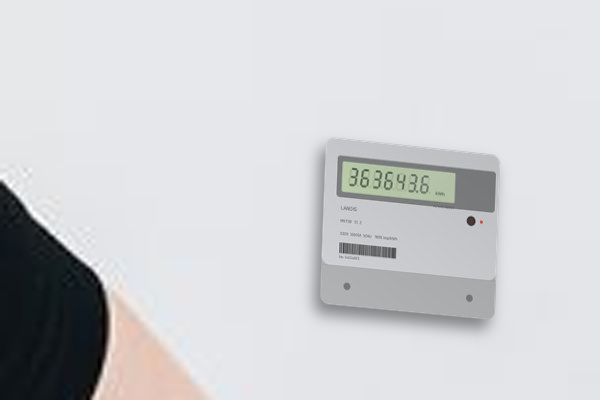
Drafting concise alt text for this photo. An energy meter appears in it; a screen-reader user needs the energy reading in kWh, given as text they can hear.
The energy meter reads 363643.6 kWh
